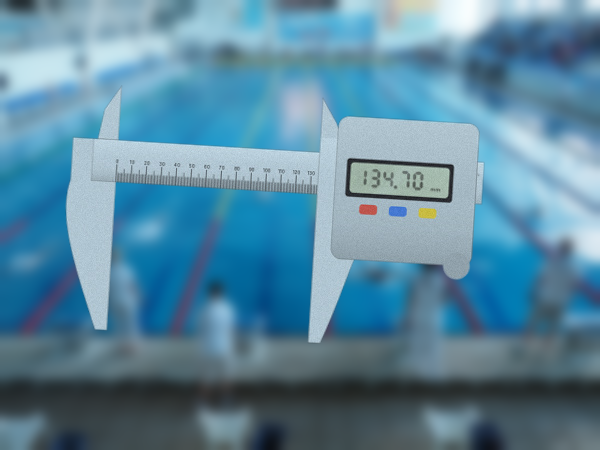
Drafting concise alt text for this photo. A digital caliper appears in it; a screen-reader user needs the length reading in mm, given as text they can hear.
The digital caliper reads 134.70 mm
